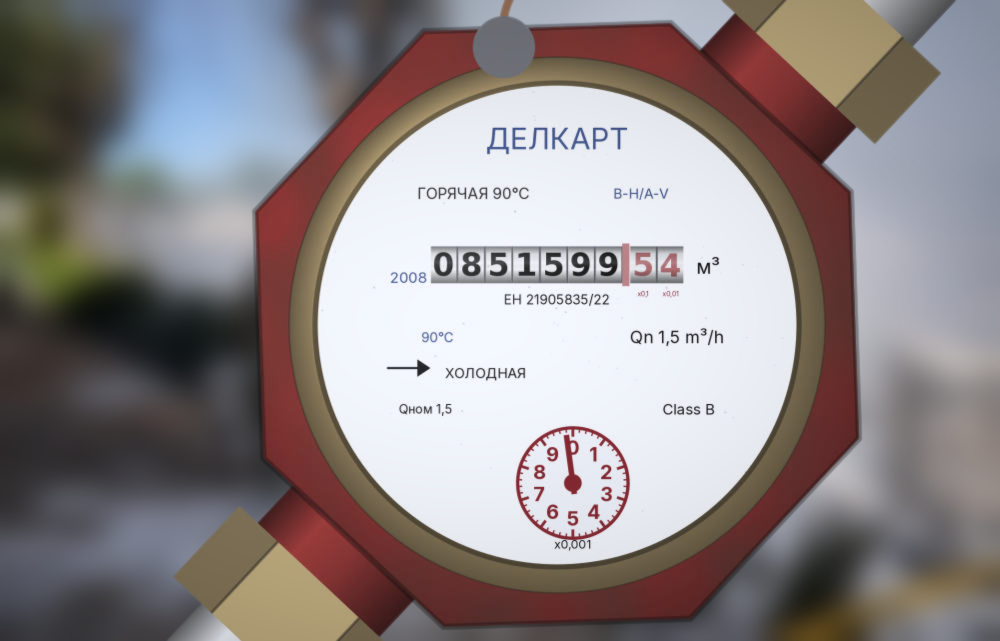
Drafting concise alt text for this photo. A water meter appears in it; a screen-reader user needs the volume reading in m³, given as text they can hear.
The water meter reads 851599.539 m³
